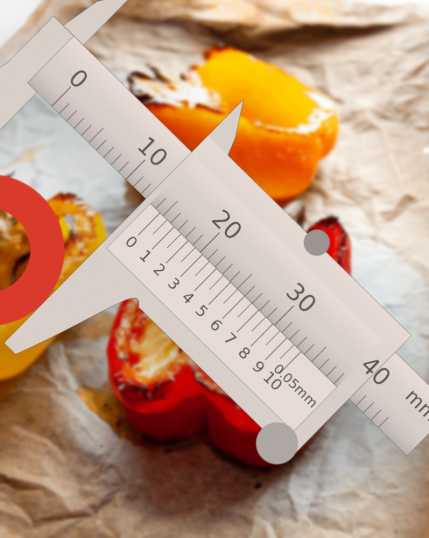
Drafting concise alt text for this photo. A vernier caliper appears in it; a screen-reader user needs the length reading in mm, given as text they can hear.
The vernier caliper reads 14.6 mm
